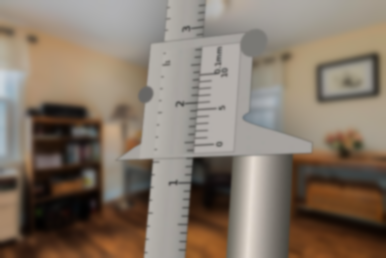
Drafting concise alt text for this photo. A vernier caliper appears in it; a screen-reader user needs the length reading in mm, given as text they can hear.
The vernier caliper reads 14.6 mm
